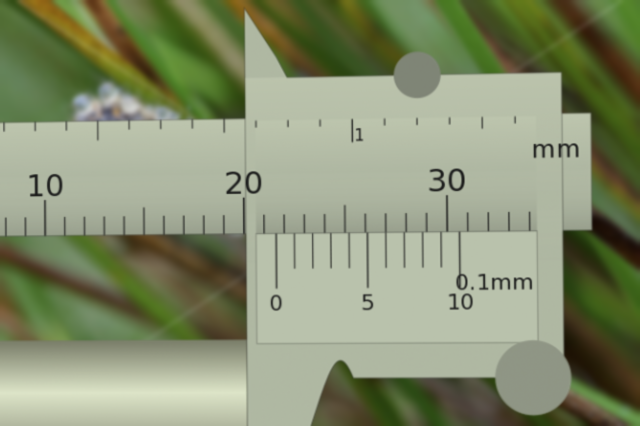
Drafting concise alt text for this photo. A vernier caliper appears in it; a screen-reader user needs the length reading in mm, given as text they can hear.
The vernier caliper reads 21.6 mm
